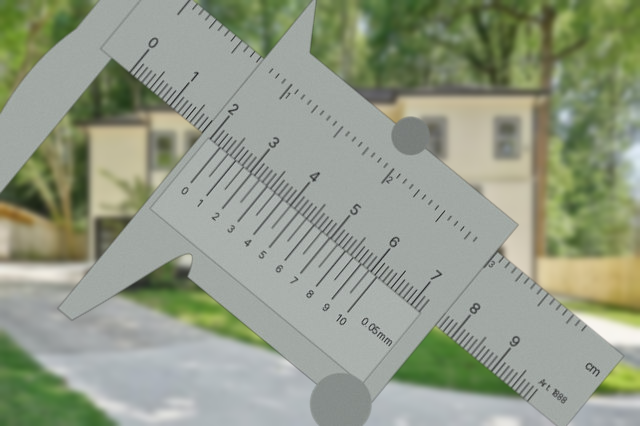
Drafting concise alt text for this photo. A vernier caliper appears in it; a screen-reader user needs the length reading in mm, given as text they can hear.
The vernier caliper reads 22.5 mm
